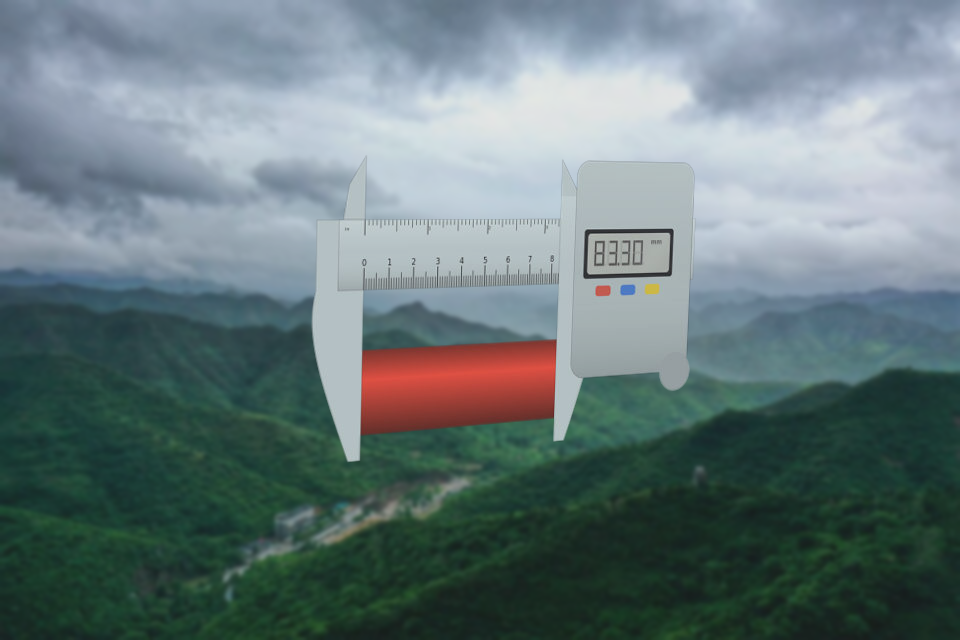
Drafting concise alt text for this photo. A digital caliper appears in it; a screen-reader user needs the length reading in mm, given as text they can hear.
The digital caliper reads 83.30 mm
